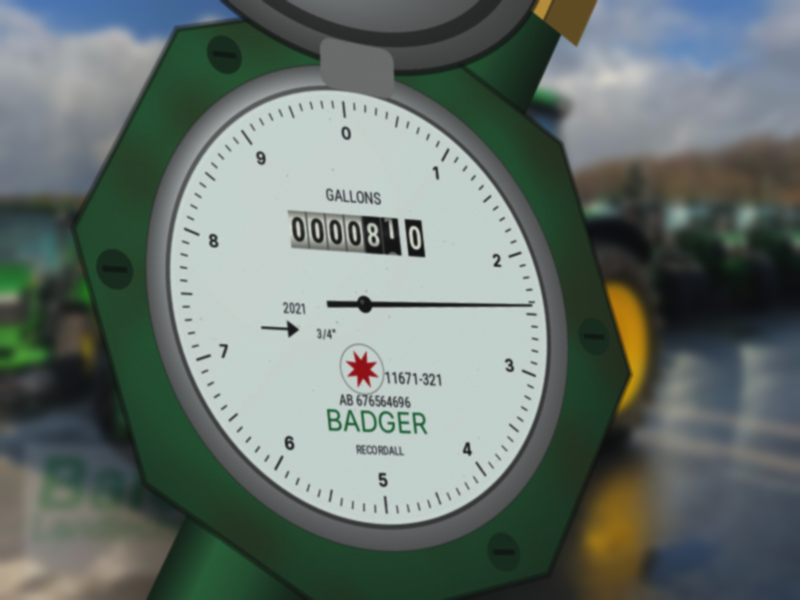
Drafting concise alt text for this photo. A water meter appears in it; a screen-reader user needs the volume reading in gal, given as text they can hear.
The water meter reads 812.4 gal
